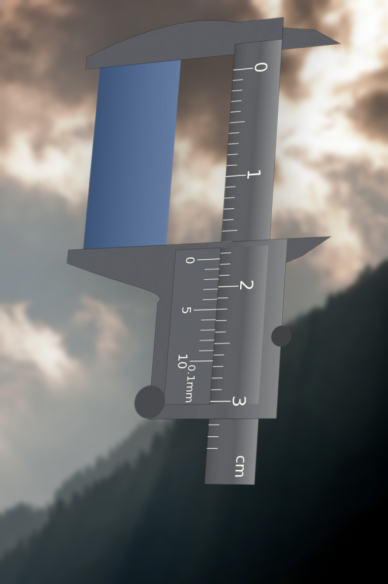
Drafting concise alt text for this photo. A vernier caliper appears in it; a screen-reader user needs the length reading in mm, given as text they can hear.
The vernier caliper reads 17.5 mm
